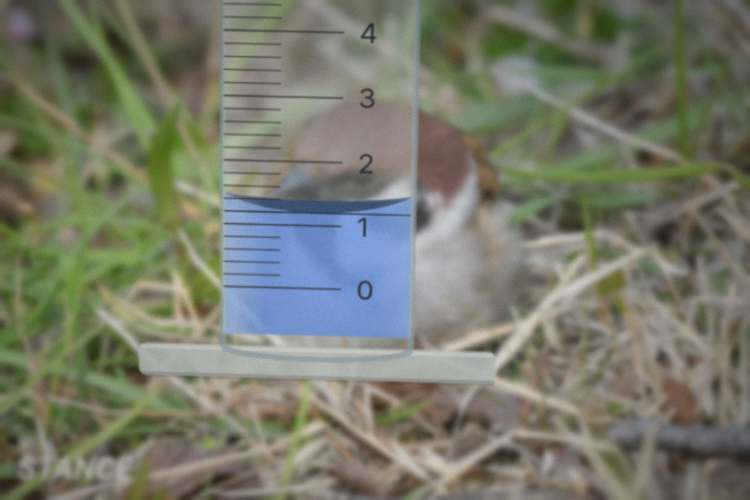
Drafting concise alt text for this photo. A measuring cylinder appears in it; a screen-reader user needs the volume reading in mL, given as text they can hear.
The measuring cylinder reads 1.2 mL
